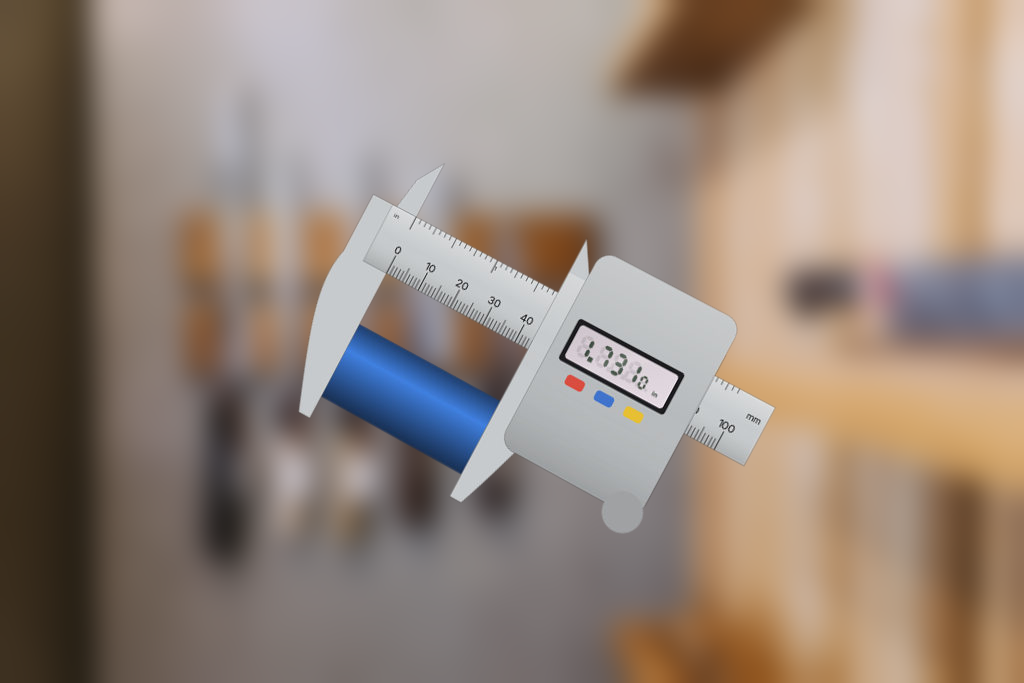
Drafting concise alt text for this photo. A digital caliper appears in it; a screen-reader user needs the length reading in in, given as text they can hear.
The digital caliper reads 1.7310 in
